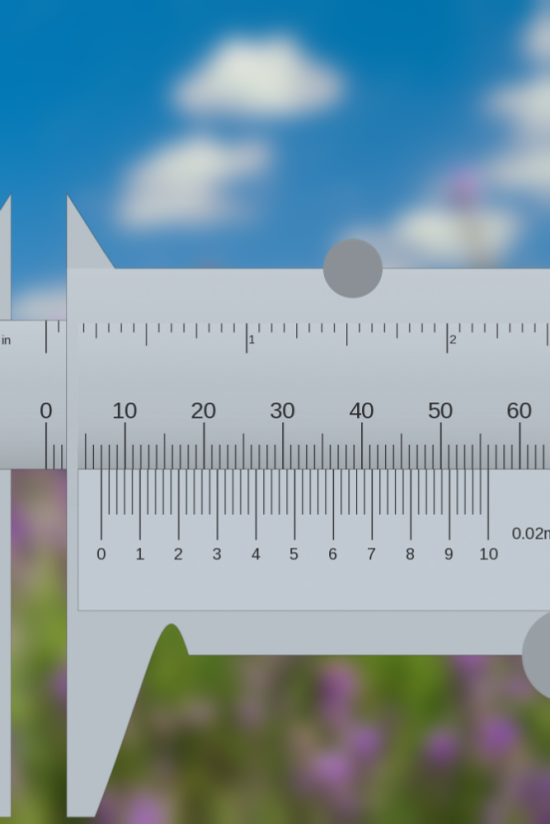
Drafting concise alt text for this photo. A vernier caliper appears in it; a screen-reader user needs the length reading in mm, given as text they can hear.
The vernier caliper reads 7.0 mm
